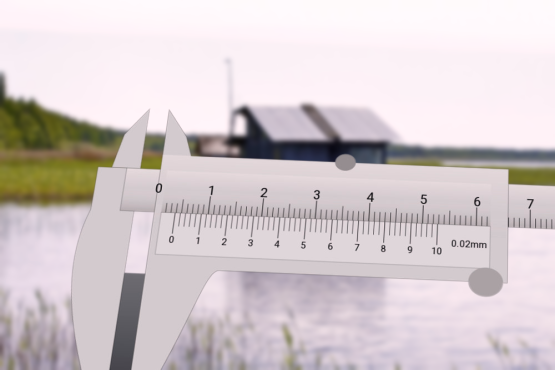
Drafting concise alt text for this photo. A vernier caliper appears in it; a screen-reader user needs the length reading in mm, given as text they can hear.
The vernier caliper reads 3.8 mm
